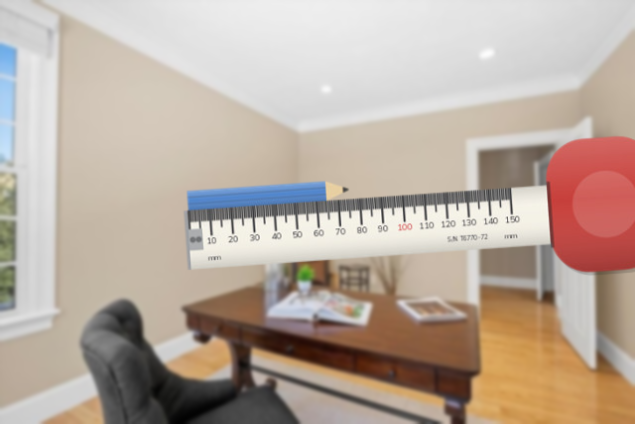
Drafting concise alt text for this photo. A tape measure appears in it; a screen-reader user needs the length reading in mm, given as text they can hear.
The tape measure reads 75 mm
